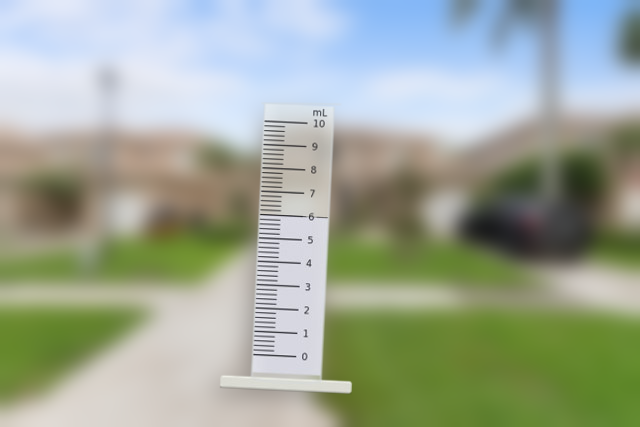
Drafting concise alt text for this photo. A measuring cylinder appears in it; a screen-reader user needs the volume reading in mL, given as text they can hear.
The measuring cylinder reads 6 mL
